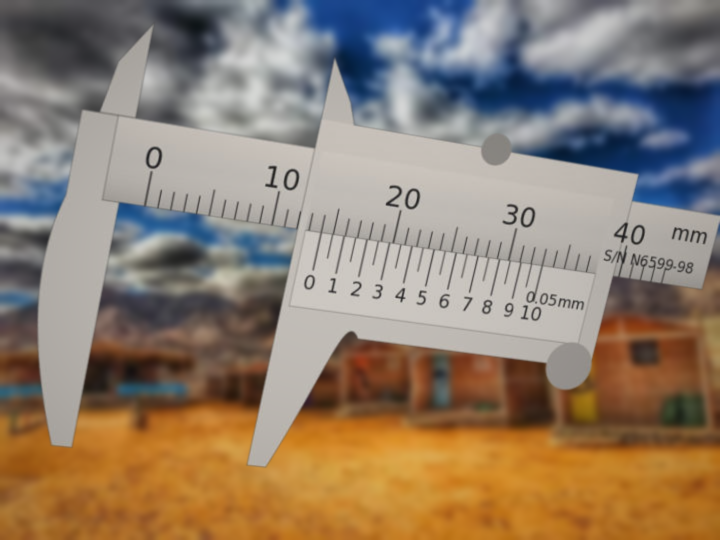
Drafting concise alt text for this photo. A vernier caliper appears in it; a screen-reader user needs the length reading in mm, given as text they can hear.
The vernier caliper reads 14.0 mm
